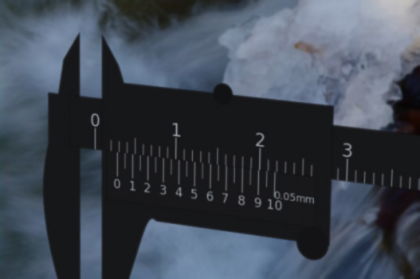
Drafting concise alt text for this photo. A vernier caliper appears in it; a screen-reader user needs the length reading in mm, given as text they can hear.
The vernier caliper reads 2.8 mm
